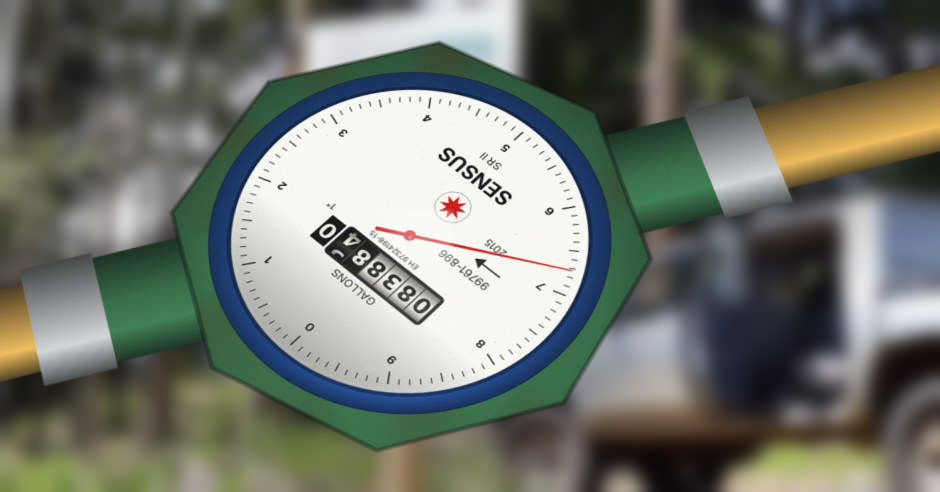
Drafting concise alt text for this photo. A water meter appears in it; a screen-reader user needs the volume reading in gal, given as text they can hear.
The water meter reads 838836.7 gal
